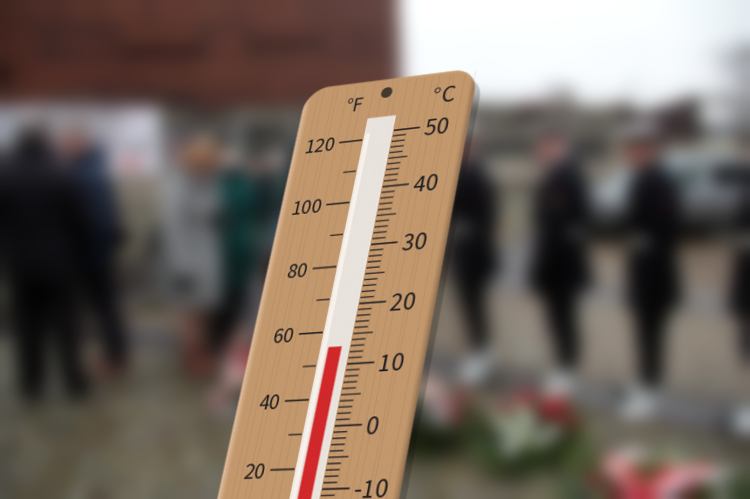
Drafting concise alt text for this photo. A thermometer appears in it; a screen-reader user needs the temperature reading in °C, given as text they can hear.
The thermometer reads 13 °C
